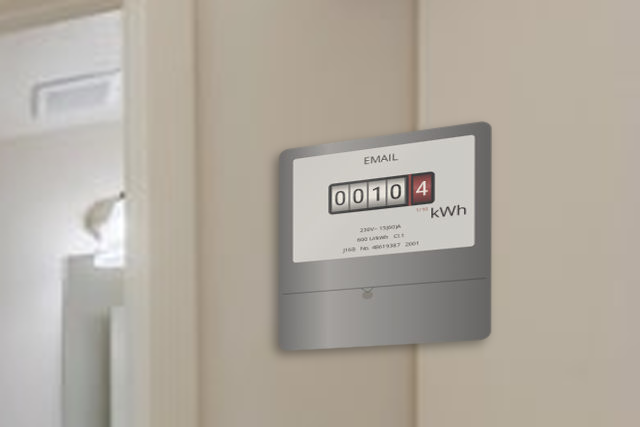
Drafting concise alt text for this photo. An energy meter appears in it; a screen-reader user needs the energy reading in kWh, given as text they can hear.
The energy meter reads 10.4 kWh
